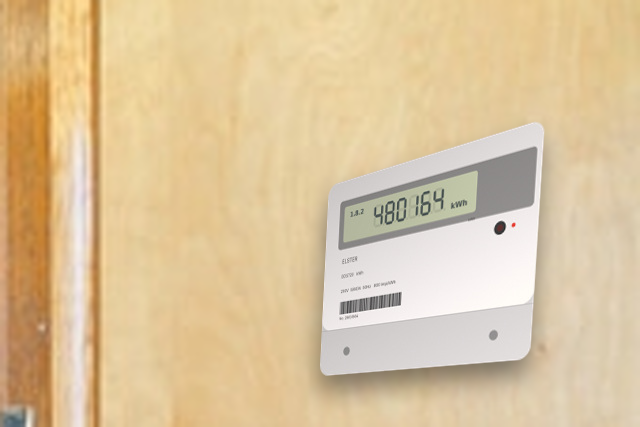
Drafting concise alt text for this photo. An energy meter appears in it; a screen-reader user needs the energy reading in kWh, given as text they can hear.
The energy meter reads 480164 kWh
